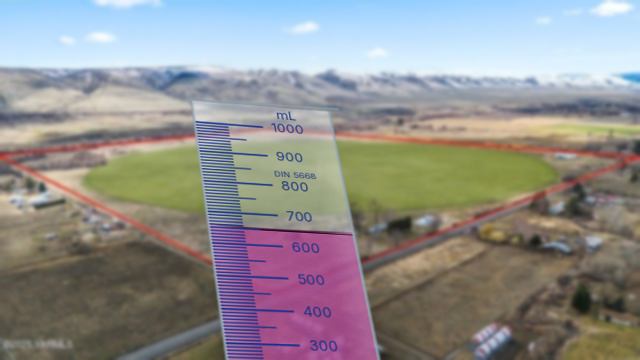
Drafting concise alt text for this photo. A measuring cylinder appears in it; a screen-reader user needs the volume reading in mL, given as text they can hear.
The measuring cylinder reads 650 mL
